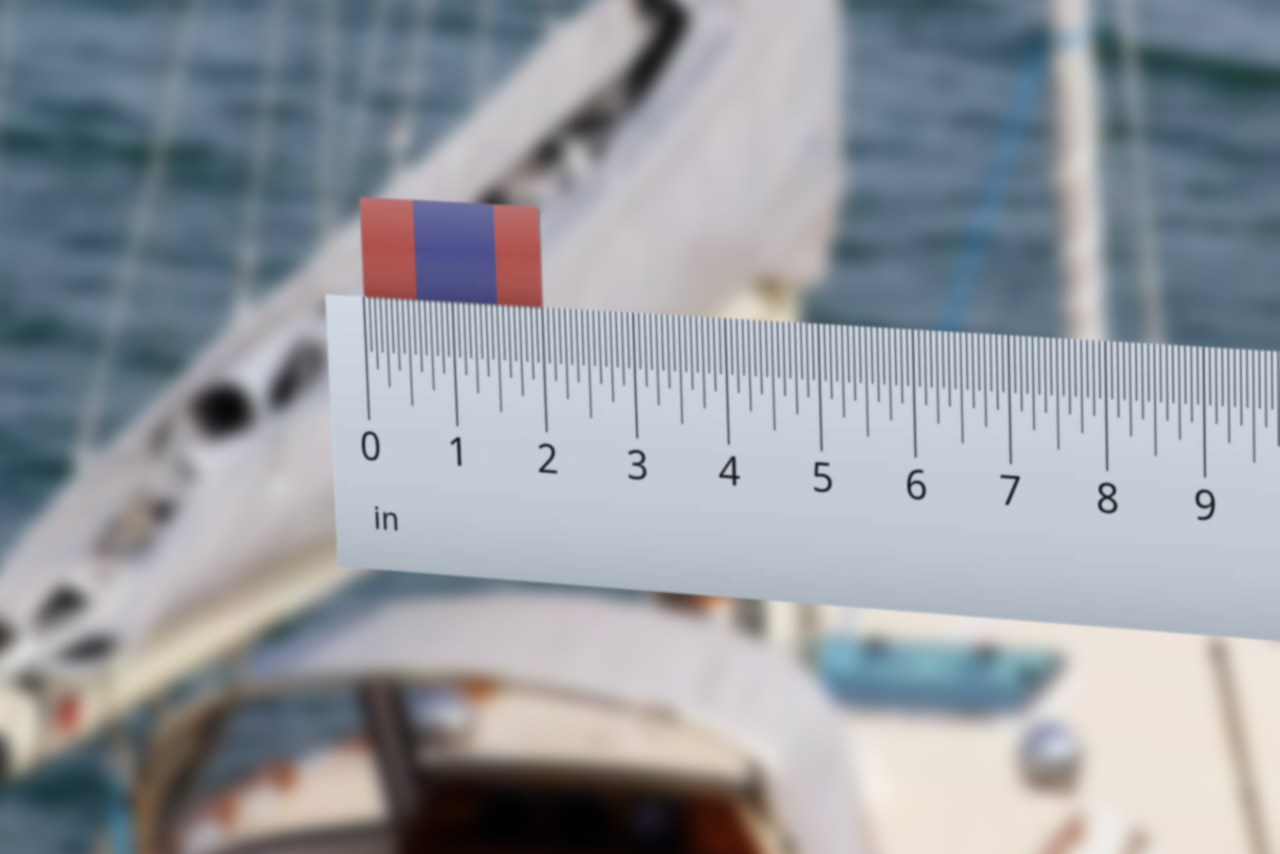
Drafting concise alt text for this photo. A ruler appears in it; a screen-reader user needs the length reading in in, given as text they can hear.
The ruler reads 2 in
